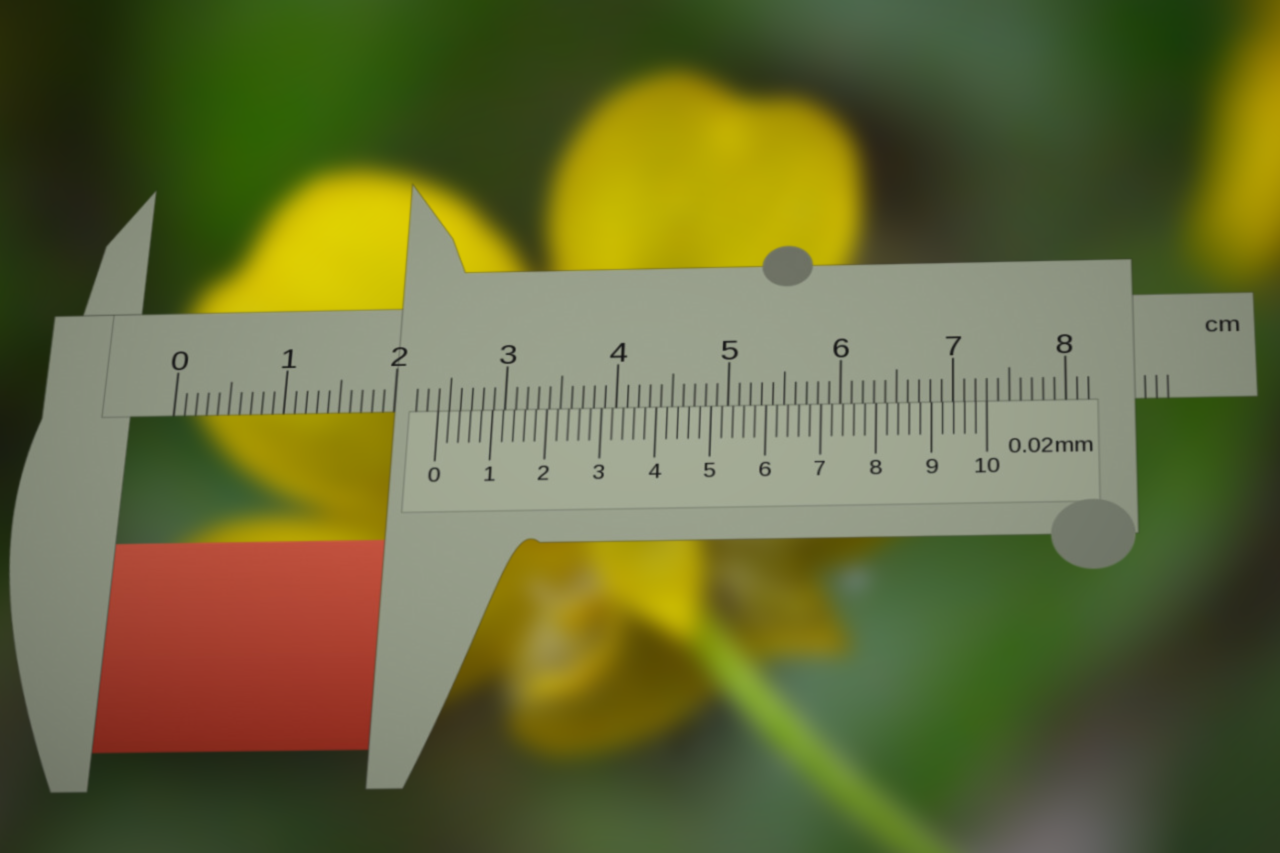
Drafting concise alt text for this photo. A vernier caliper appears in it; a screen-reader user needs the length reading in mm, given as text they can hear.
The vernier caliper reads 24.0 mm
